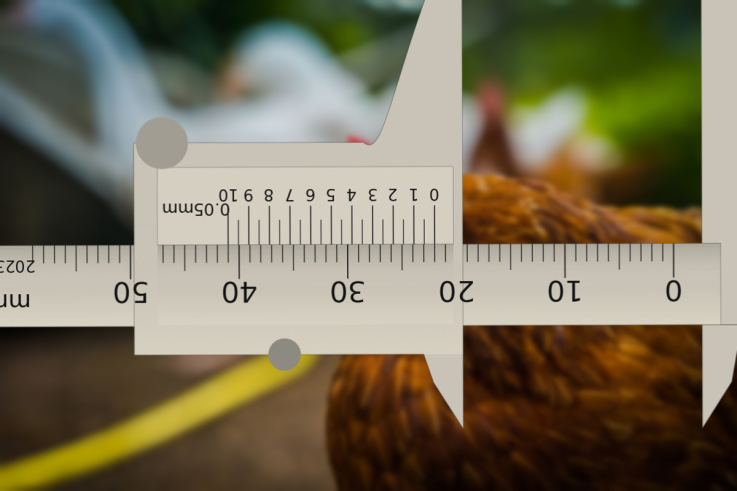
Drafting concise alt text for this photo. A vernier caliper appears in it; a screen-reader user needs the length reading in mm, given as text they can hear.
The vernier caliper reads 22.0 mm
